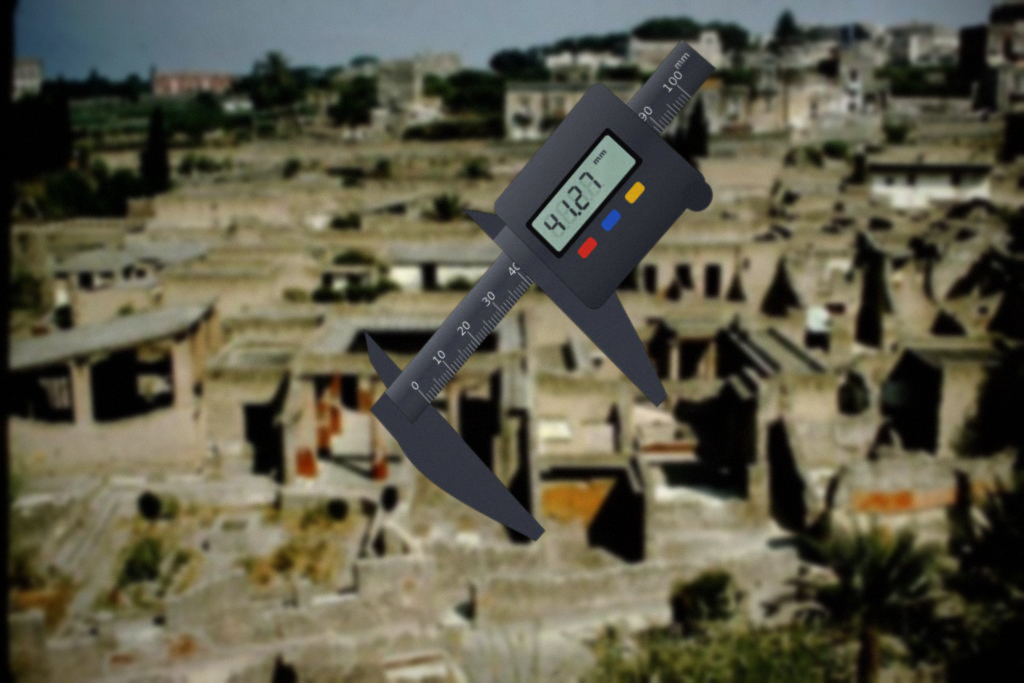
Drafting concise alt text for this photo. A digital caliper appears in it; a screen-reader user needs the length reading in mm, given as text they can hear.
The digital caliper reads 41.27 mm
